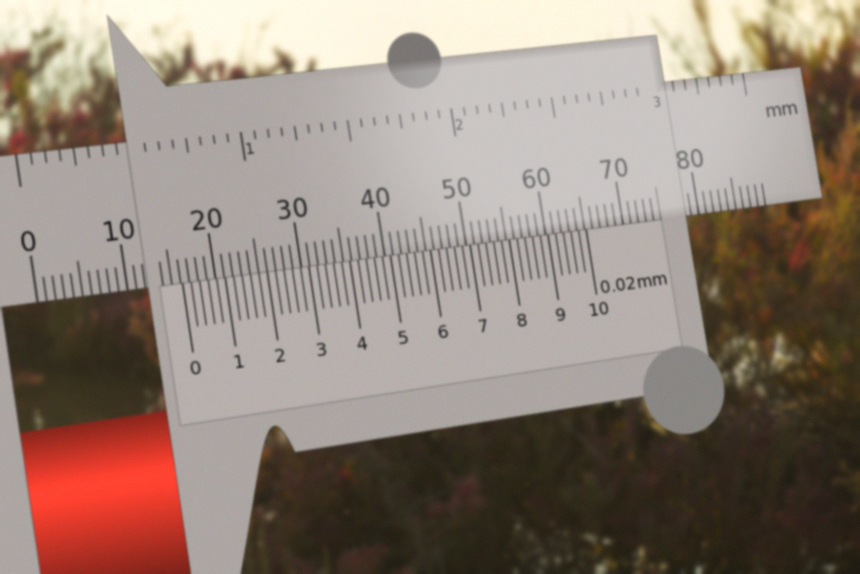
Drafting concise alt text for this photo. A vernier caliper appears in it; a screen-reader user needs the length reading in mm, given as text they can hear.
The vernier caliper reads 16.2 mm
